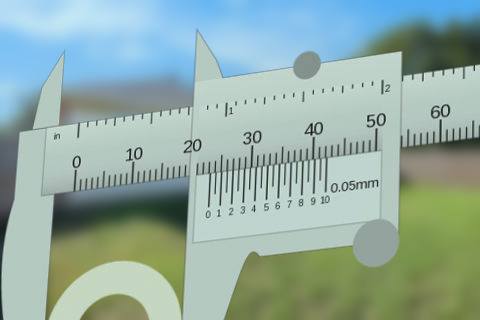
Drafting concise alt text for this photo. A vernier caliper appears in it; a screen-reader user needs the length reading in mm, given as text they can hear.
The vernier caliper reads 23.2 mm
